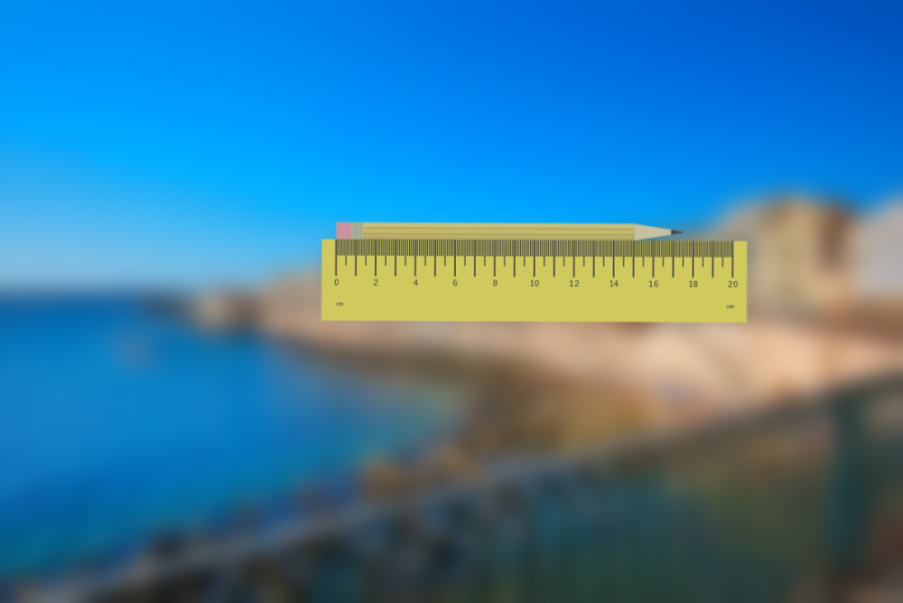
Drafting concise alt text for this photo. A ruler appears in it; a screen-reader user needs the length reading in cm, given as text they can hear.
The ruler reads 17.5 cm
